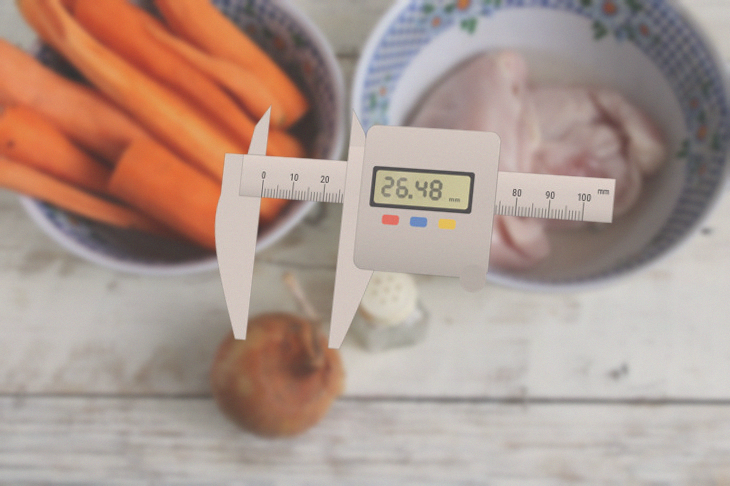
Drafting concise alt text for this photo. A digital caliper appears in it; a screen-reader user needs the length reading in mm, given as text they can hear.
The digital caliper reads 26.48 mm
